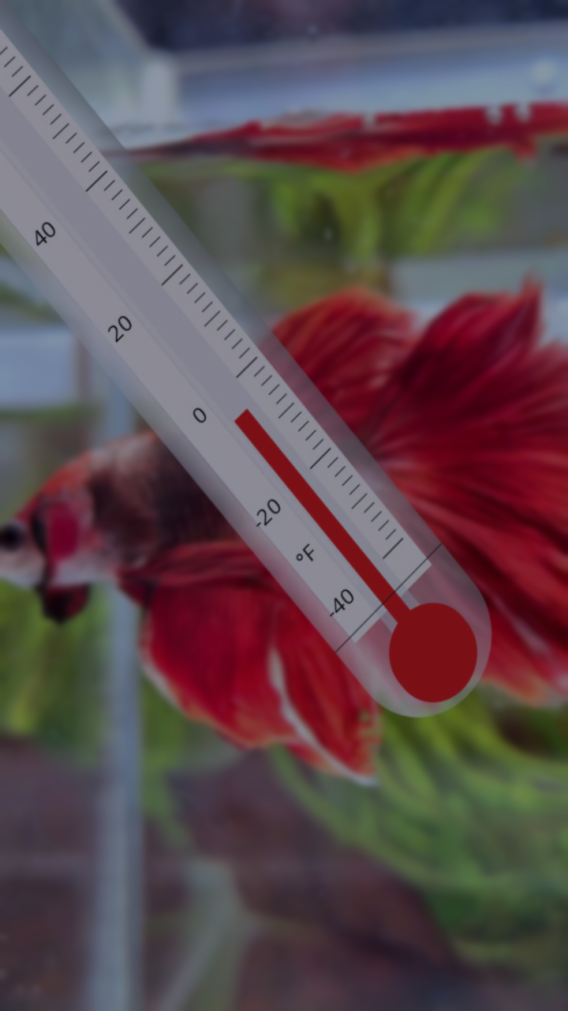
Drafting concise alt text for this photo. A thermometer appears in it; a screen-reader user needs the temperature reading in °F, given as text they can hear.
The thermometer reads -5 °F
